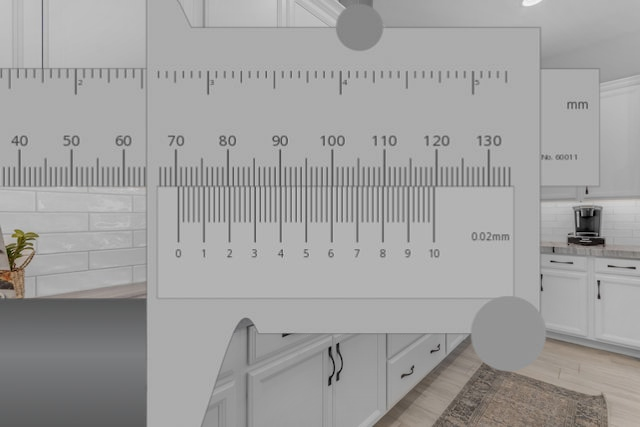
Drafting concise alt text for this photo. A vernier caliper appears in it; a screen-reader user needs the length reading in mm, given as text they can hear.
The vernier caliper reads 70.5 mm
